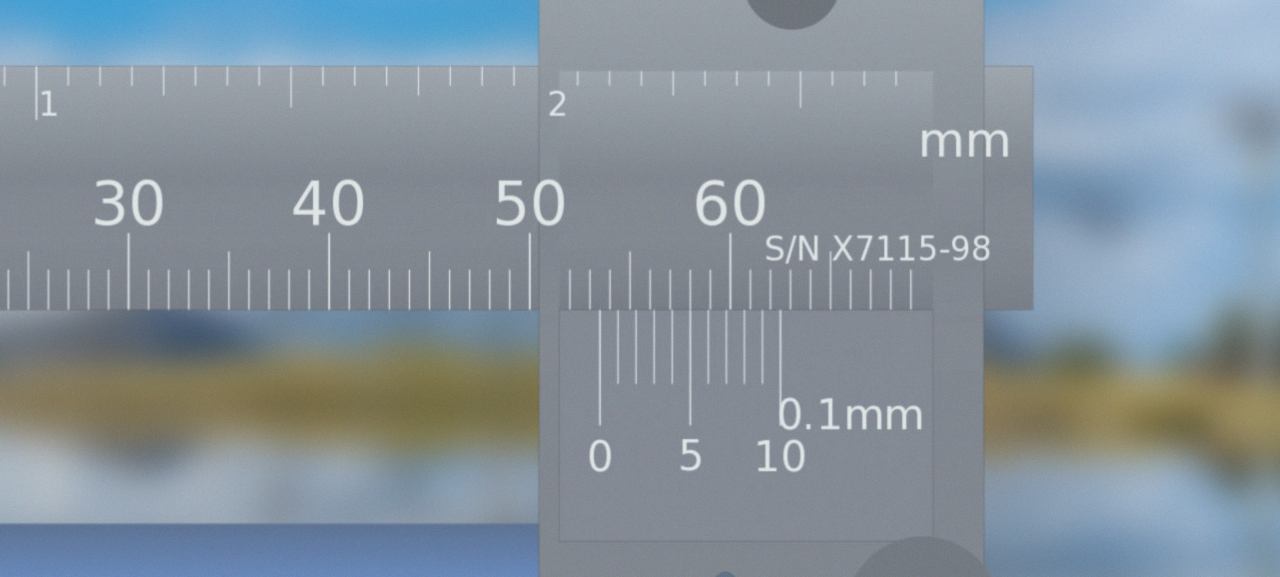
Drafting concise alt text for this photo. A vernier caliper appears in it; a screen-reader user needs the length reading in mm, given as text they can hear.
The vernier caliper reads 53.5 mm
